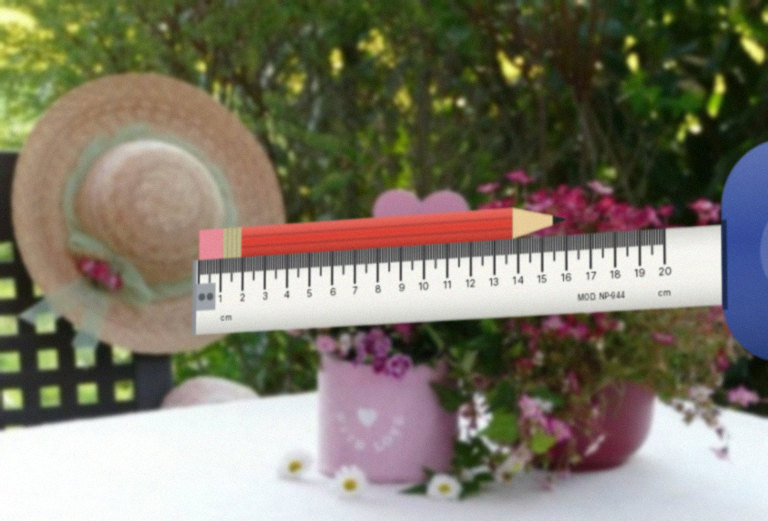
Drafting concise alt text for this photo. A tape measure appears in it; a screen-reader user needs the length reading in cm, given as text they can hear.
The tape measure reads 16 cm
